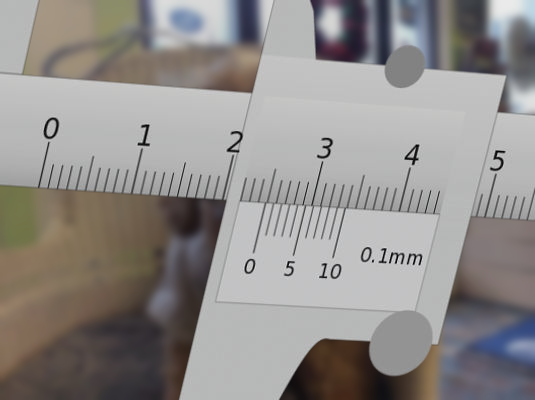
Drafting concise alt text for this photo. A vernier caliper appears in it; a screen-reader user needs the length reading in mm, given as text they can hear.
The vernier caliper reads 24.8 mm
